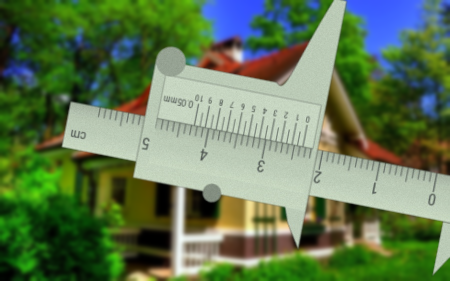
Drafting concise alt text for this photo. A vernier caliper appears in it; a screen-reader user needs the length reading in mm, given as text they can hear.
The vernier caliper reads 23.5 mm
